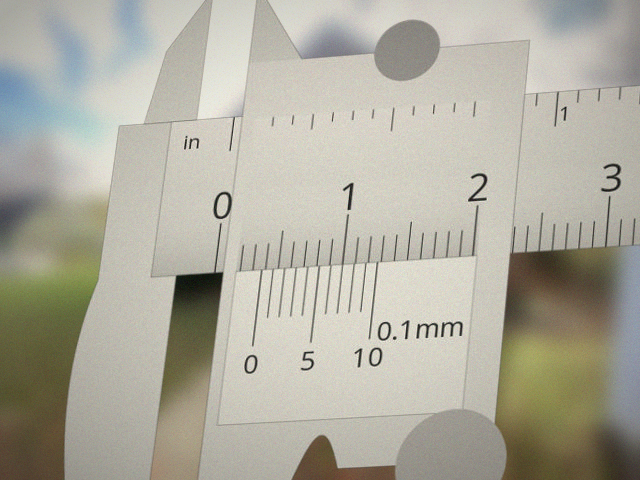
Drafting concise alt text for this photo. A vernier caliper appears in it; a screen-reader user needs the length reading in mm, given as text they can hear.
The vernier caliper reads 3.7 mm
